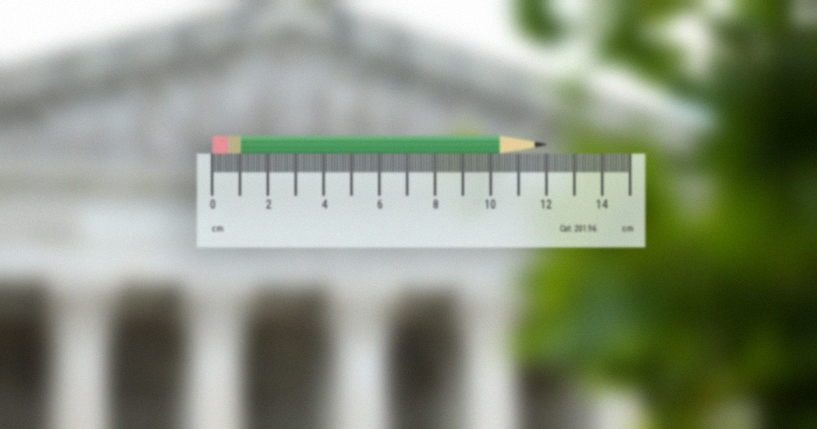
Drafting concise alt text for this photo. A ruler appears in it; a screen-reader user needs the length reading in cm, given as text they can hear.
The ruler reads 12 cm
